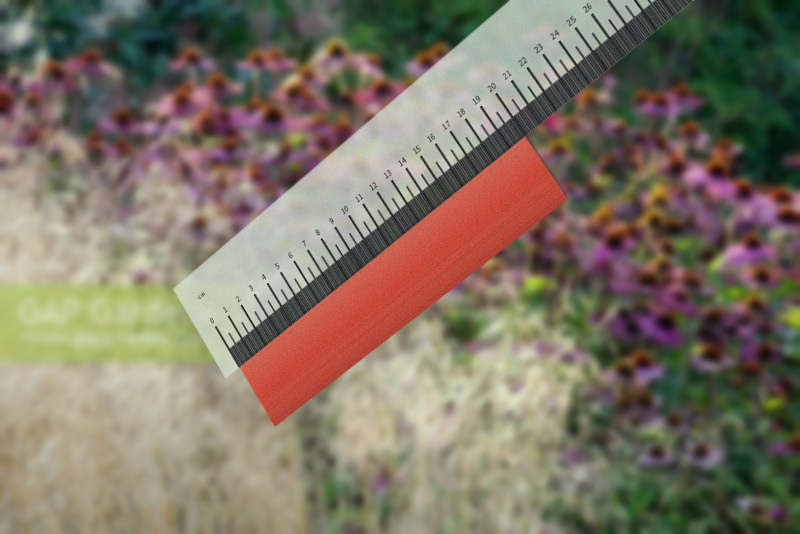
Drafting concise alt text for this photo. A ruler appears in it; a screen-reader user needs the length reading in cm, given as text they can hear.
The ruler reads 20 cm
